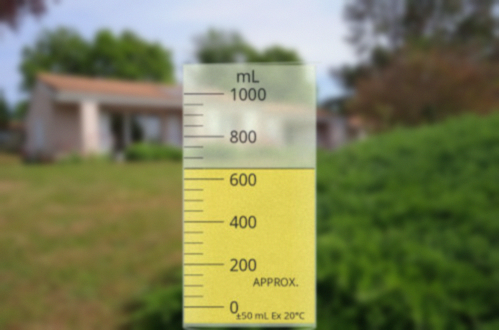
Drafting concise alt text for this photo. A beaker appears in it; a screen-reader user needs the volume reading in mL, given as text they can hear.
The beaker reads 650 mL
